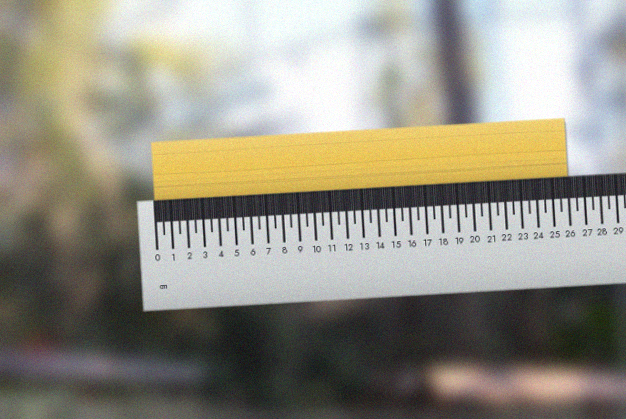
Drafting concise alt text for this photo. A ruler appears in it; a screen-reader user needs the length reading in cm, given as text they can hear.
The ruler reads 26 cm
